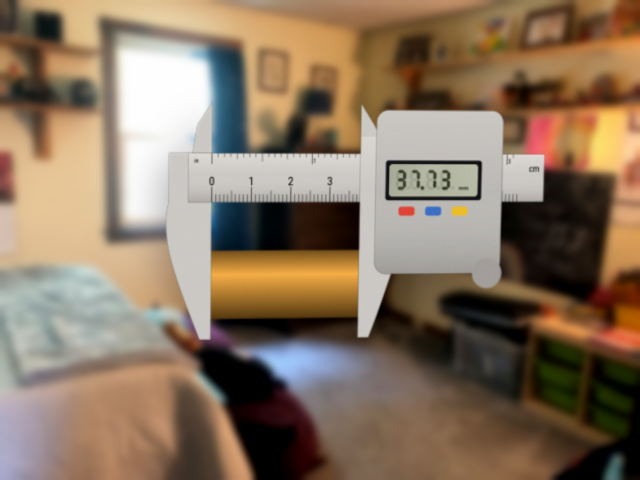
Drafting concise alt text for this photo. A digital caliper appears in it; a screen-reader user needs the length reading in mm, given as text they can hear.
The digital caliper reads 37.73 mm
